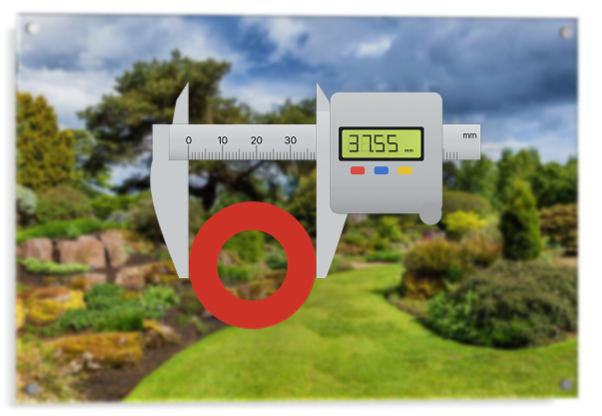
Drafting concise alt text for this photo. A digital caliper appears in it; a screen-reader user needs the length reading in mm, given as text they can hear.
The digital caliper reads 37.55 mm
